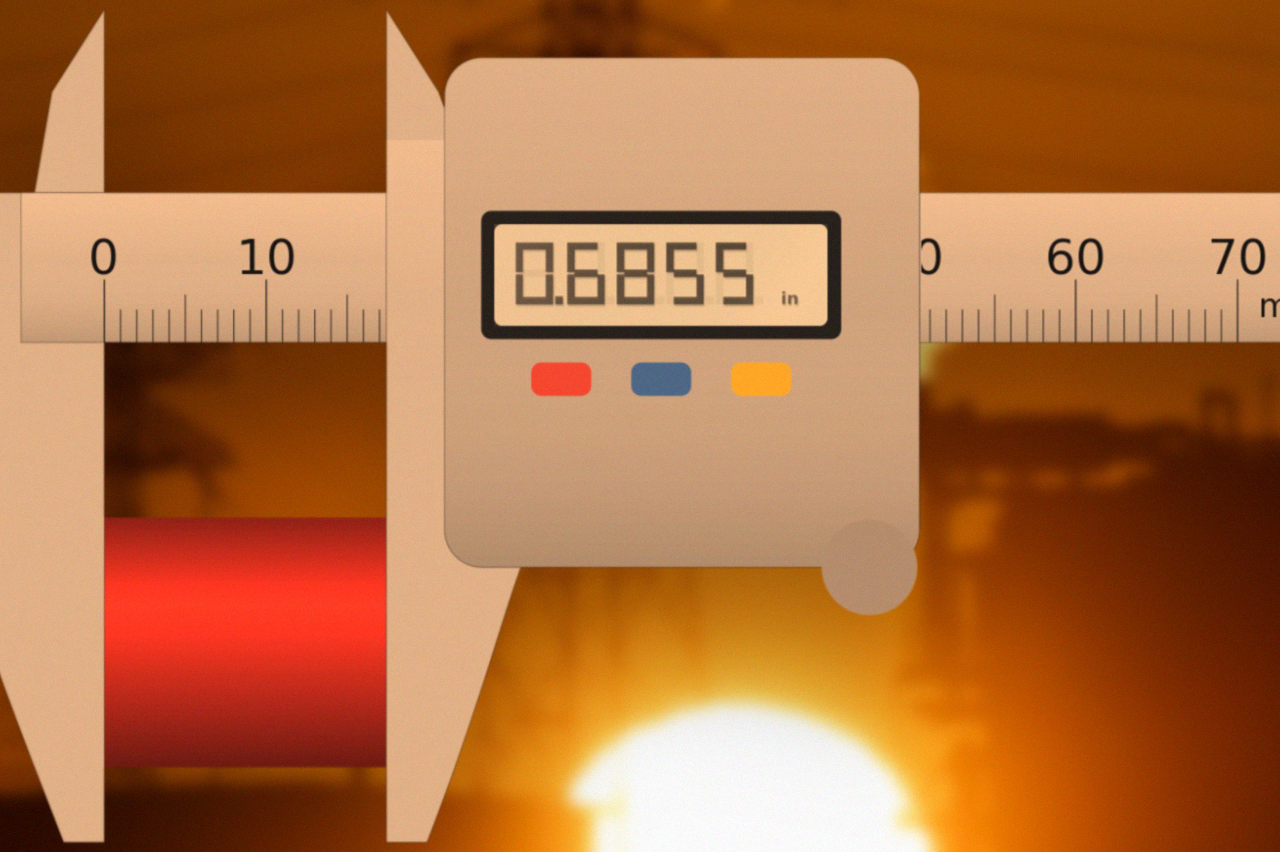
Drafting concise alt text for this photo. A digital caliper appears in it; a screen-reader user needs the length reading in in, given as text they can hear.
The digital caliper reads 0.6855 in
